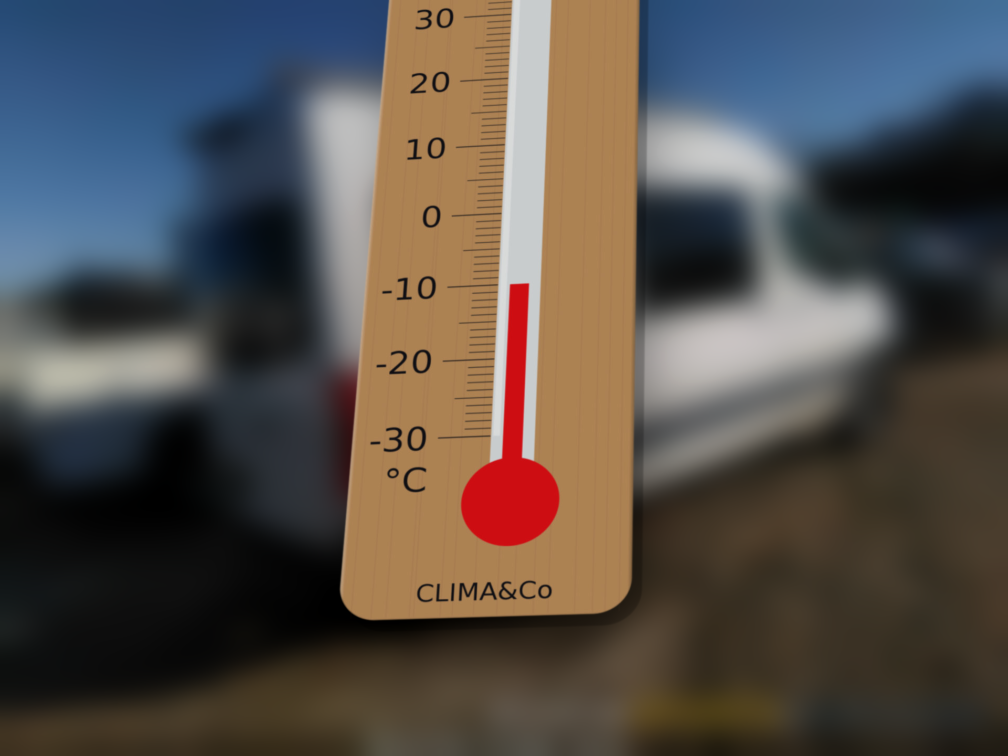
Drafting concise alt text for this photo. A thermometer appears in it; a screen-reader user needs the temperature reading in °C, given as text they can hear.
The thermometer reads -10 °C
